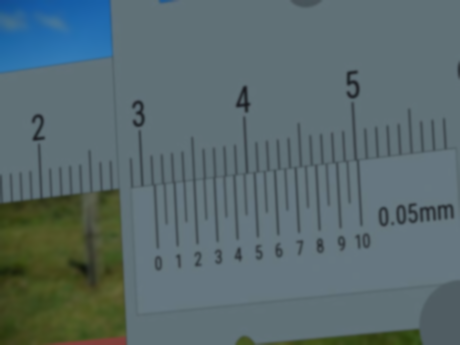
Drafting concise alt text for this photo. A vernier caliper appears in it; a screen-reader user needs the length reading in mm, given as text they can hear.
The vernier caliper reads 31.2 mm
